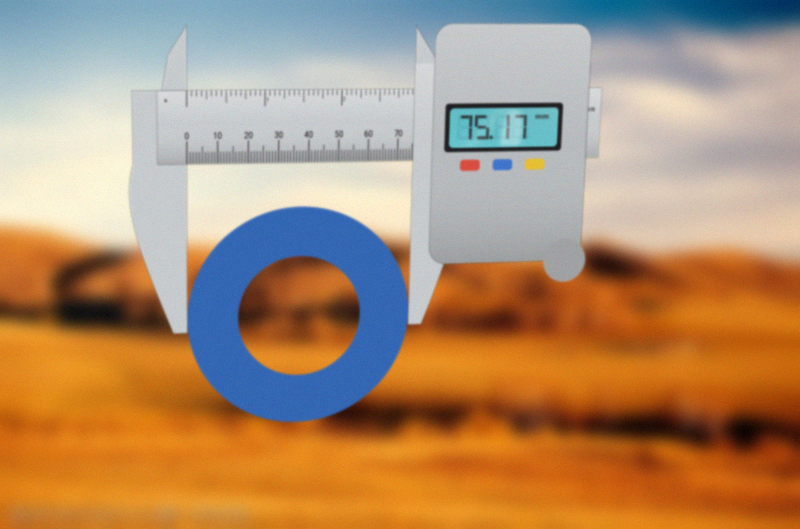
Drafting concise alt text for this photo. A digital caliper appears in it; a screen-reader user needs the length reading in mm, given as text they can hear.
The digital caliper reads 75.17 mm
